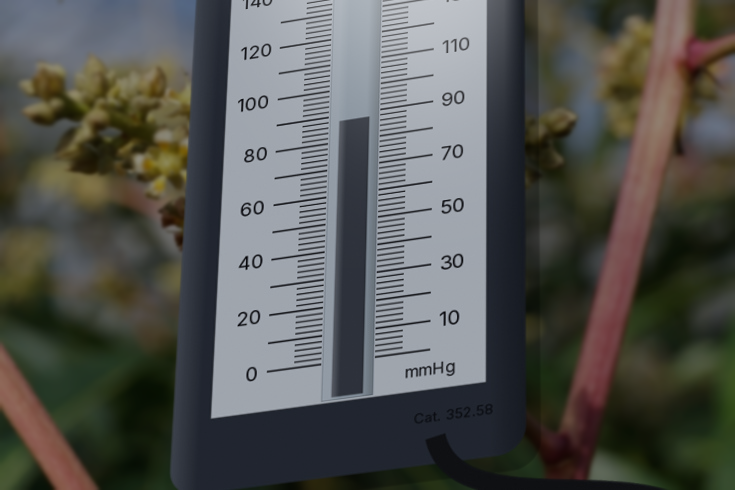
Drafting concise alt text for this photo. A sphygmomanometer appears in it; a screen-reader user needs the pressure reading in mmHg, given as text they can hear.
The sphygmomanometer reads 88 mmHg
